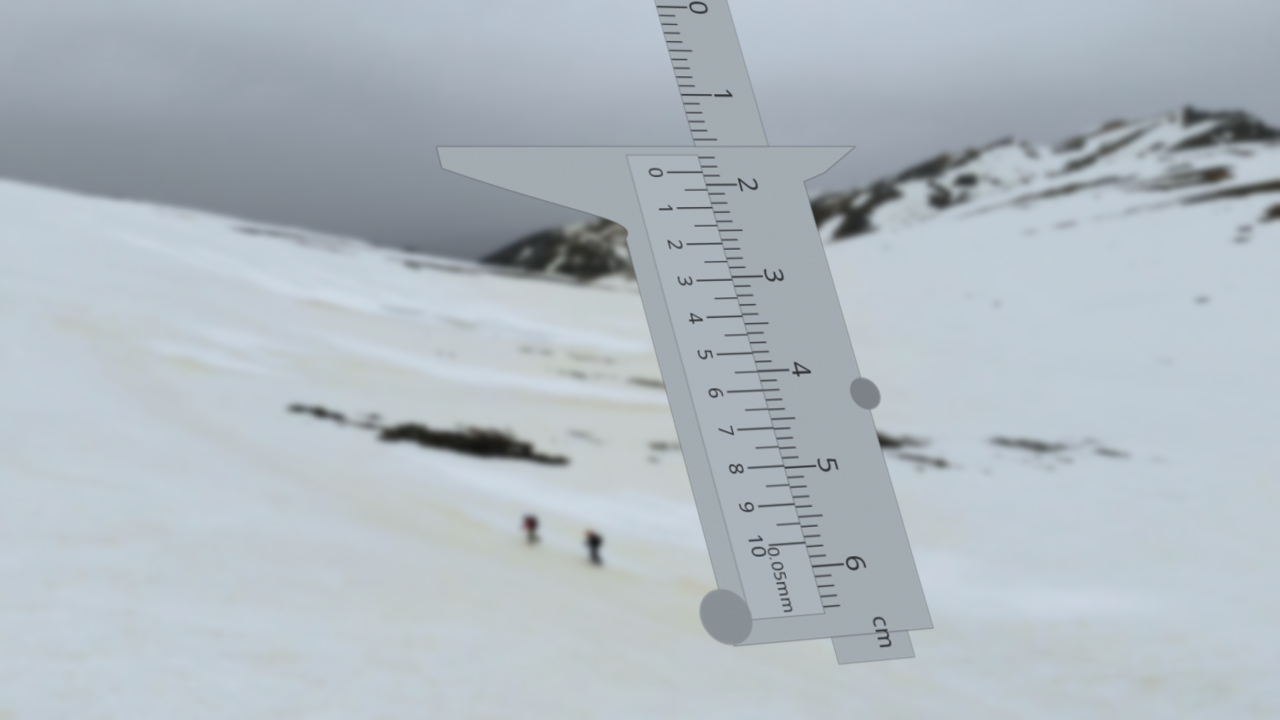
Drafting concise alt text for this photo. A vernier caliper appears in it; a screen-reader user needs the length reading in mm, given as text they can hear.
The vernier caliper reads 18.6 mm
